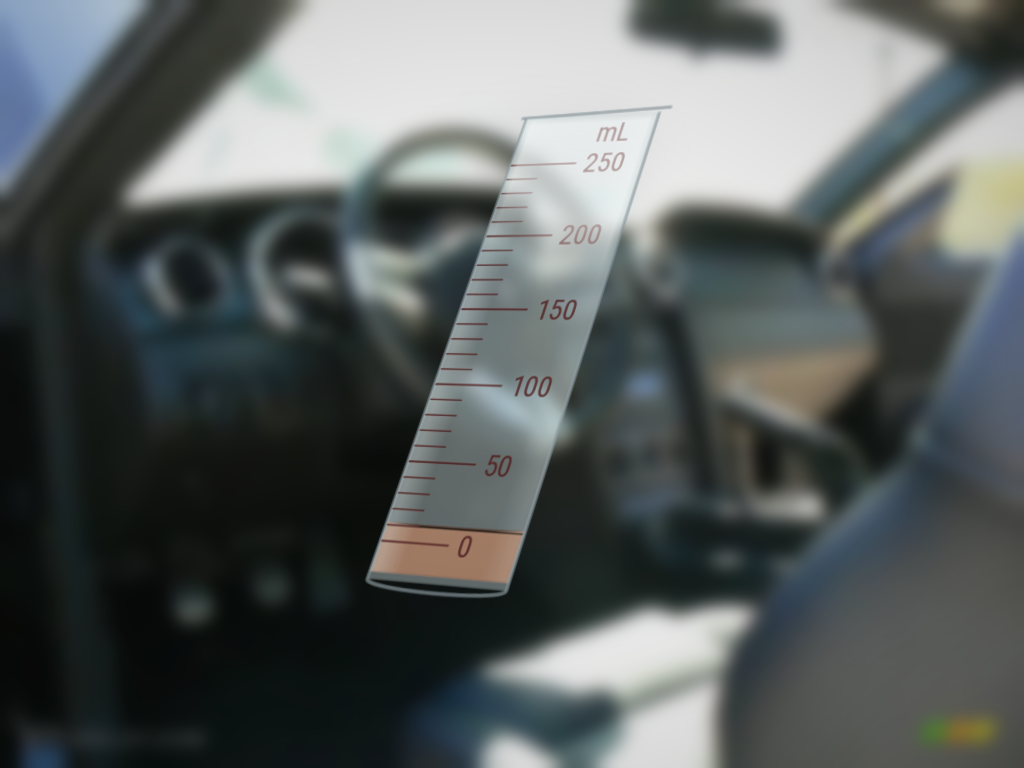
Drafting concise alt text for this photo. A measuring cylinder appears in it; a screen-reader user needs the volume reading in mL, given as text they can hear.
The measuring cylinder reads 10 mL
